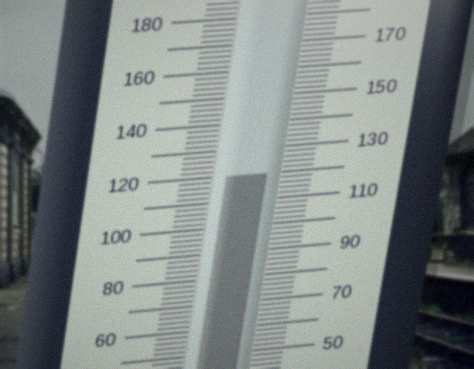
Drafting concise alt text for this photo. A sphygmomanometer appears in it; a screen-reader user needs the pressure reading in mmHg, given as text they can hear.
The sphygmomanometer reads 120 mmHg
